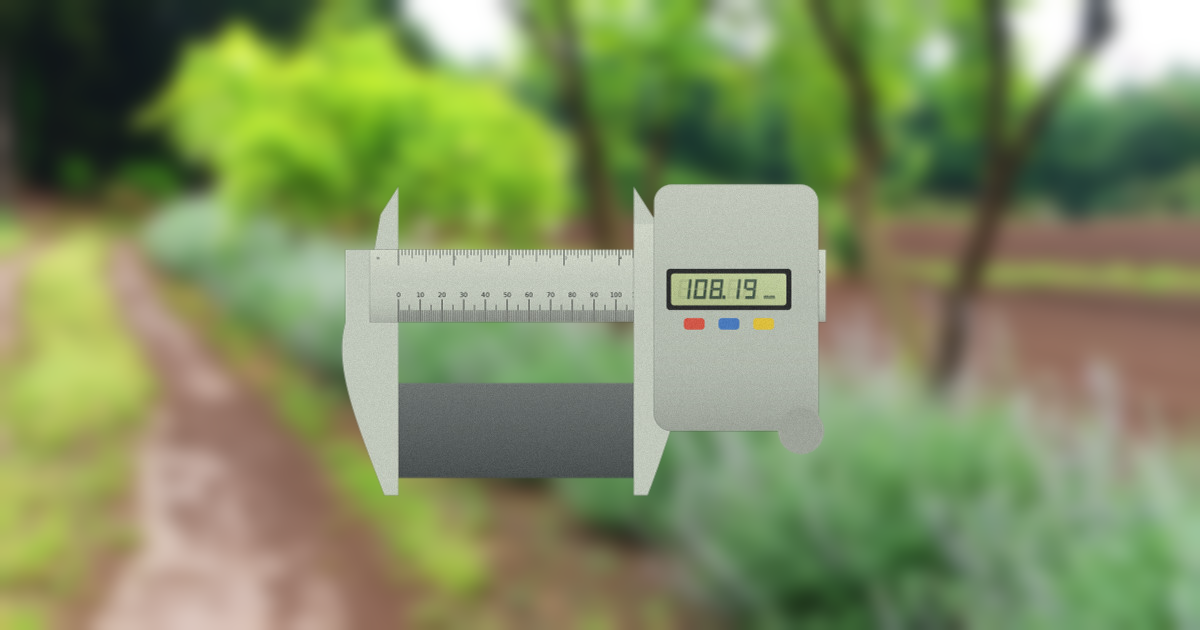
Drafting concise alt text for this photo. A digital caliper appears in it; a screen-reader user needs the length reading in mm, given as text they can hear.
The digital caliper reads 108.19 mm
